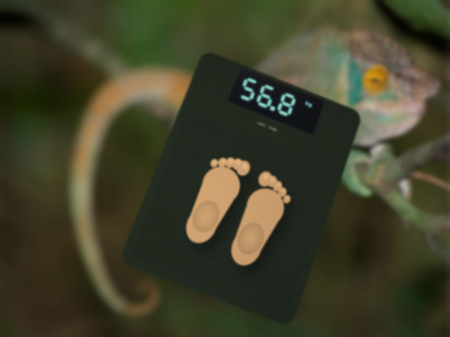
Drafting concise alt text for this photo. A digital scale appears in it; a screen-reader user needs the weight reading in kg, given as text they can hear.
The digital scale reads 56.8 kg
